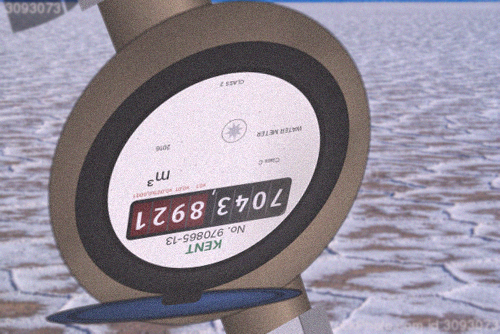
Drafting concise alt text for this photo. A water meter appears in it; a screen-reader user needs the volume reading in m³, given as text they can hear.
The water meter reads 7043.8921 m³
